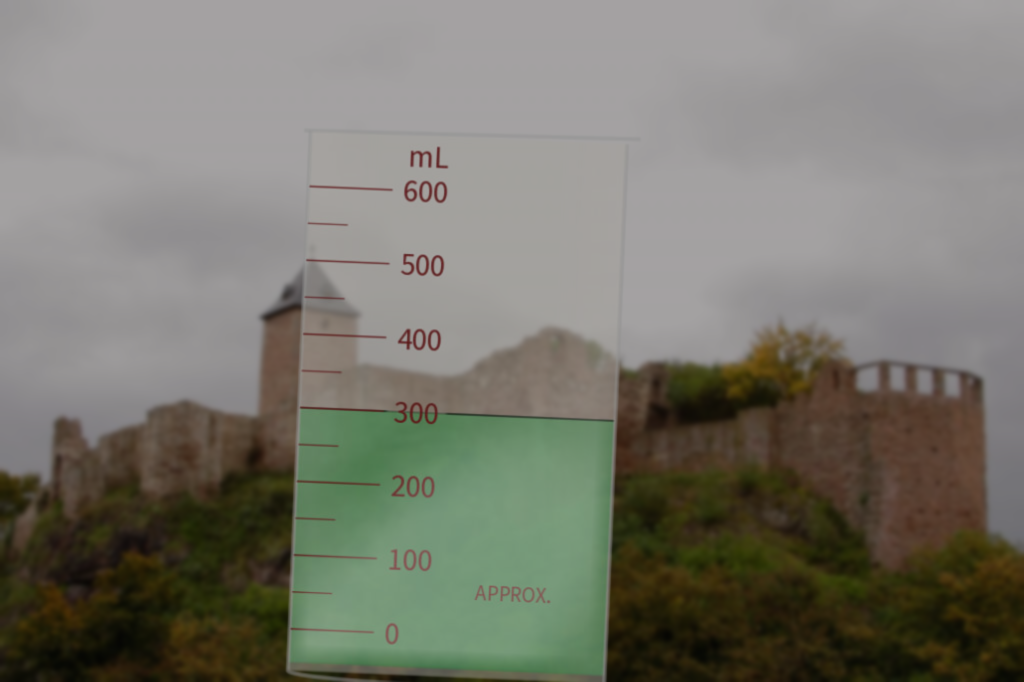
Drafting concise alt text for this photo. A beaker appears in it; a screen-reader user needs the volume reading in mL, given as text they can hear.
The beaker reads 300 mL
